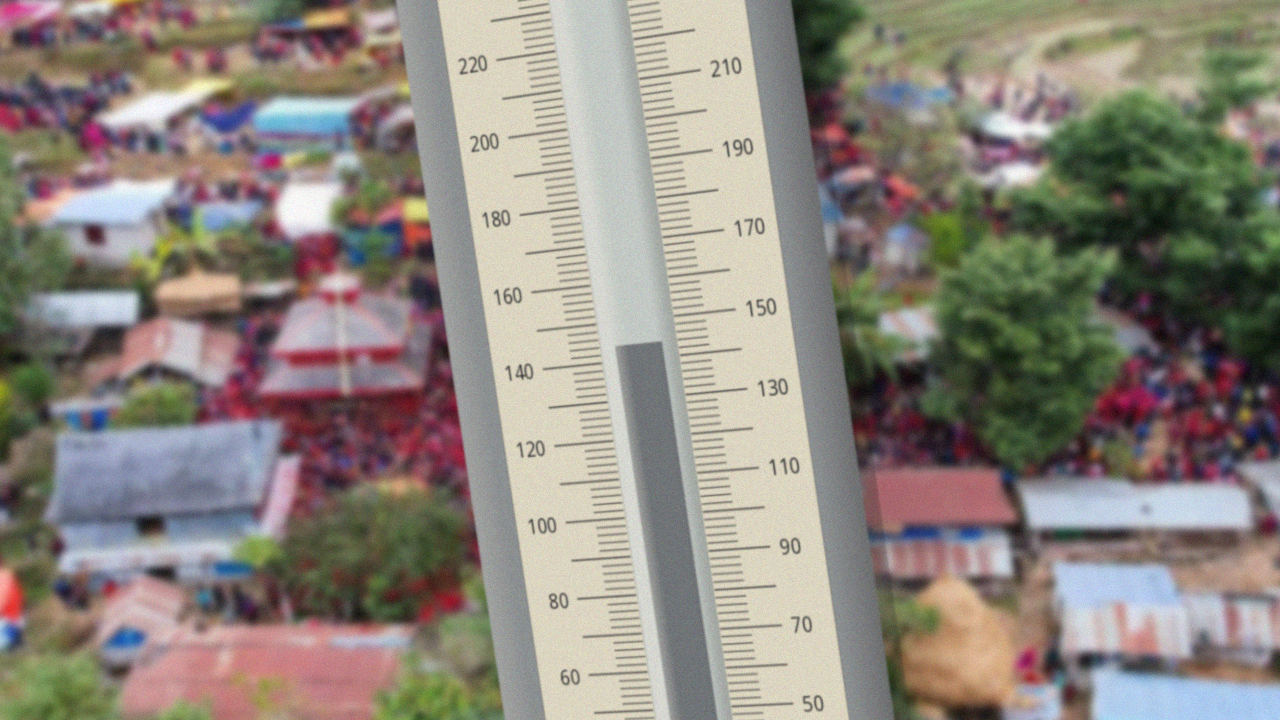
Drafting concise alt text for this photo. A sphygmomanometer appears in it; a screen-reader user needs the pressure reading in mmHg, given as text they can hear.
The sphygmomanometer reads 144 mmHg
